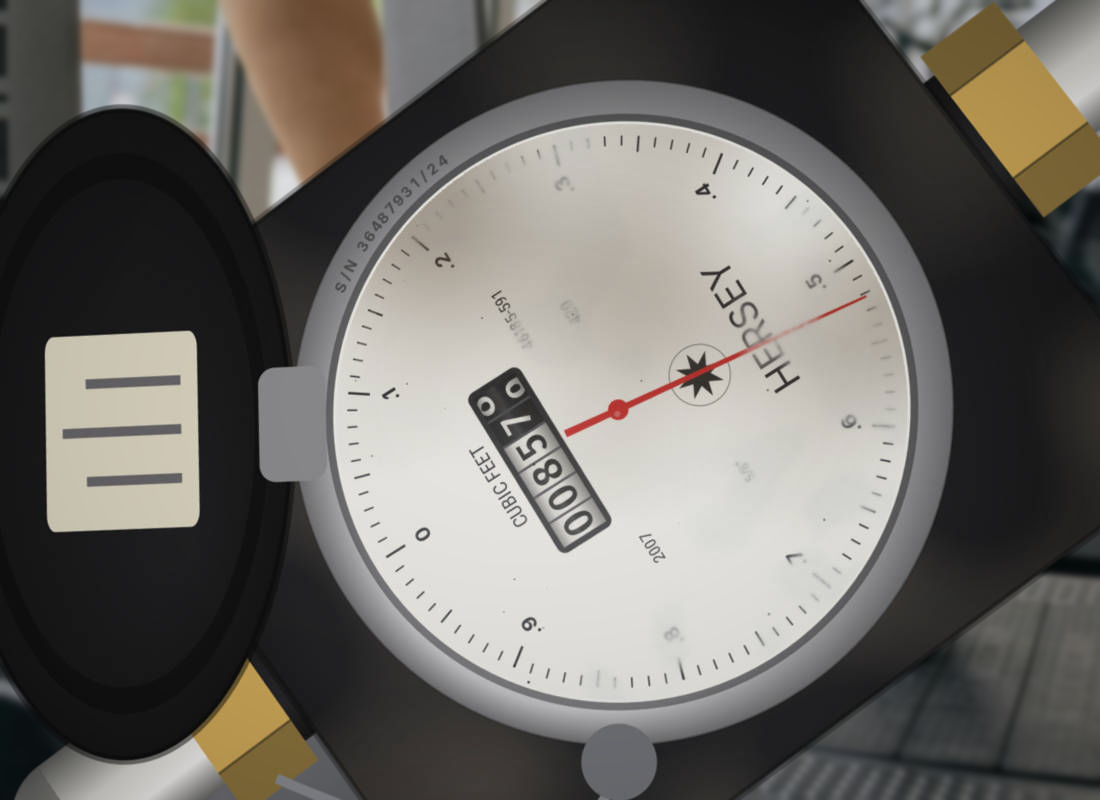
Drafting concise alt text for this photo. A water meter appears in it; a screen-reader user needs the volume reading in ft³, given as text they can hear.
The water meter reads 8578.52 ft³
